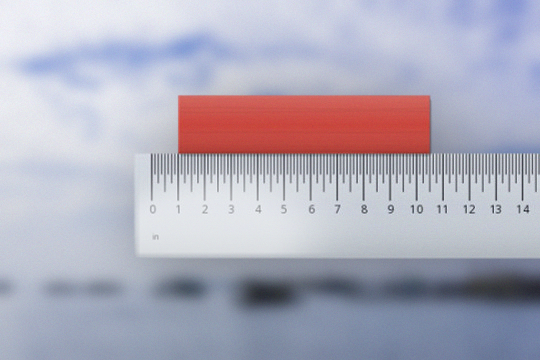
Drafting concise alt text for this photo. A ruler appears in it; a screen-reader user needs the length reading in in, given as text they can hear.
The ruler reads 9.5 in
